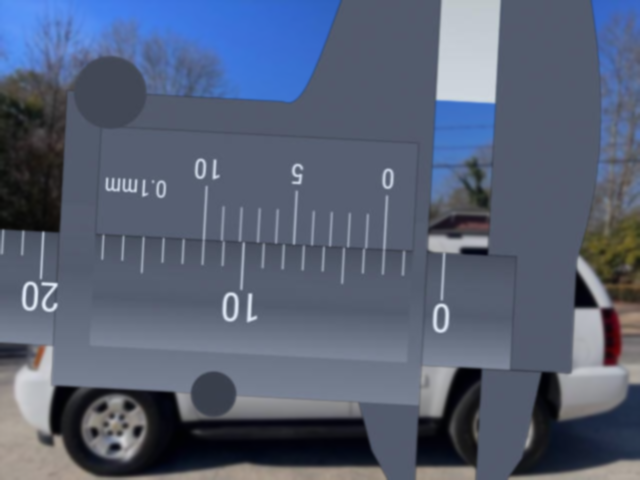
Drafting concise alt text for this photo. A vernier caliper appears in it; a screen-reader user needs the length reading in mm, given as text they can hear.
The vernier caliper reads 3.0 mm
